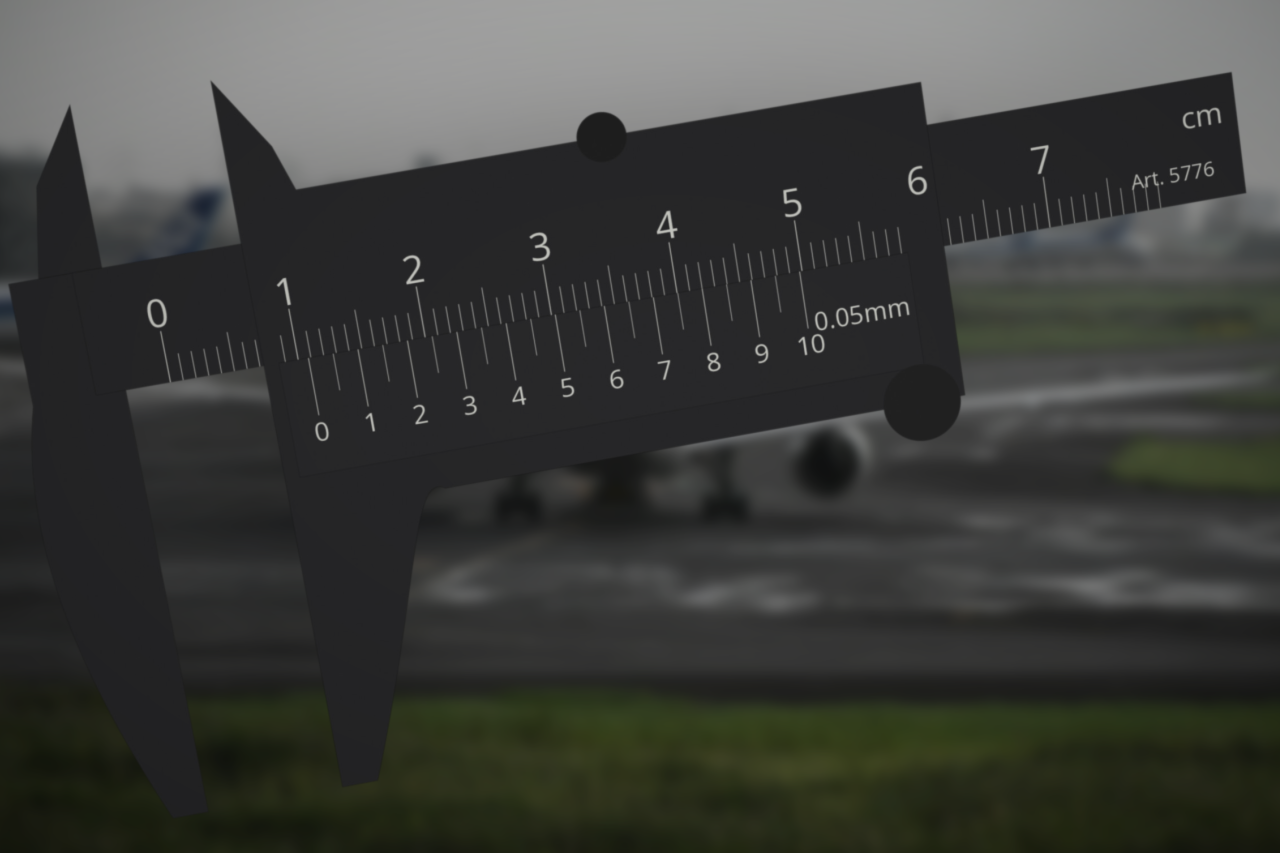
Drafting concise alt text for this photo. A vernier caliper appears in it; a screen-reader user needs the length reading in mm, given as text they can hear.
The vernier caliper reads 10.8 mm
